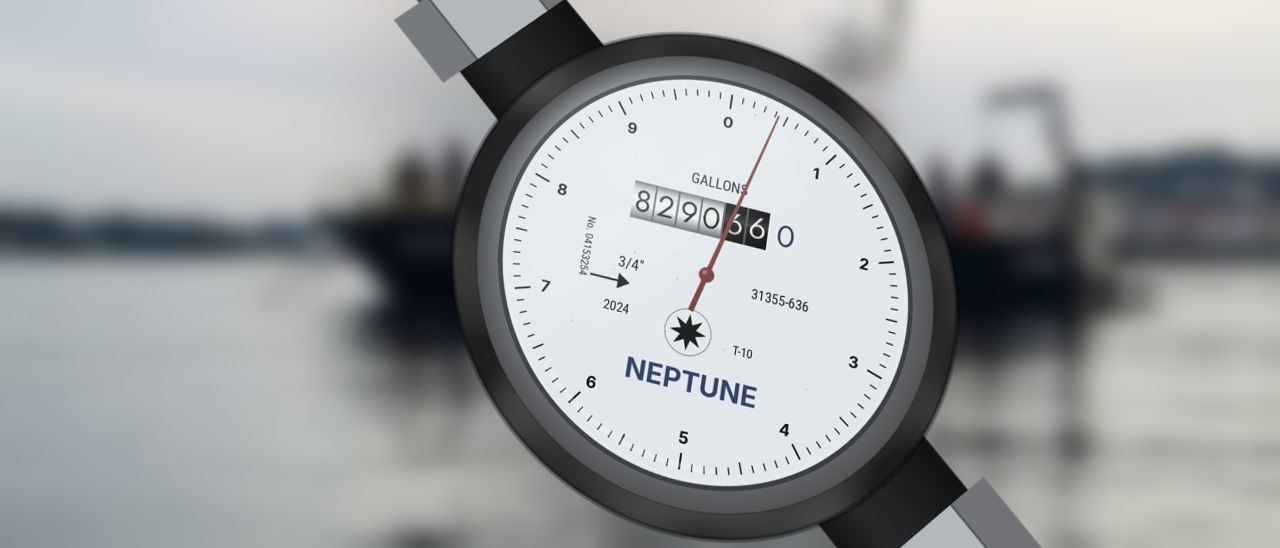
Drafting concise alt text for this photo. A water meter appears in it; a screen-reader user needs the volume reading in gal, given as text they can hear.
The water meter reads 8290660.4 gal
